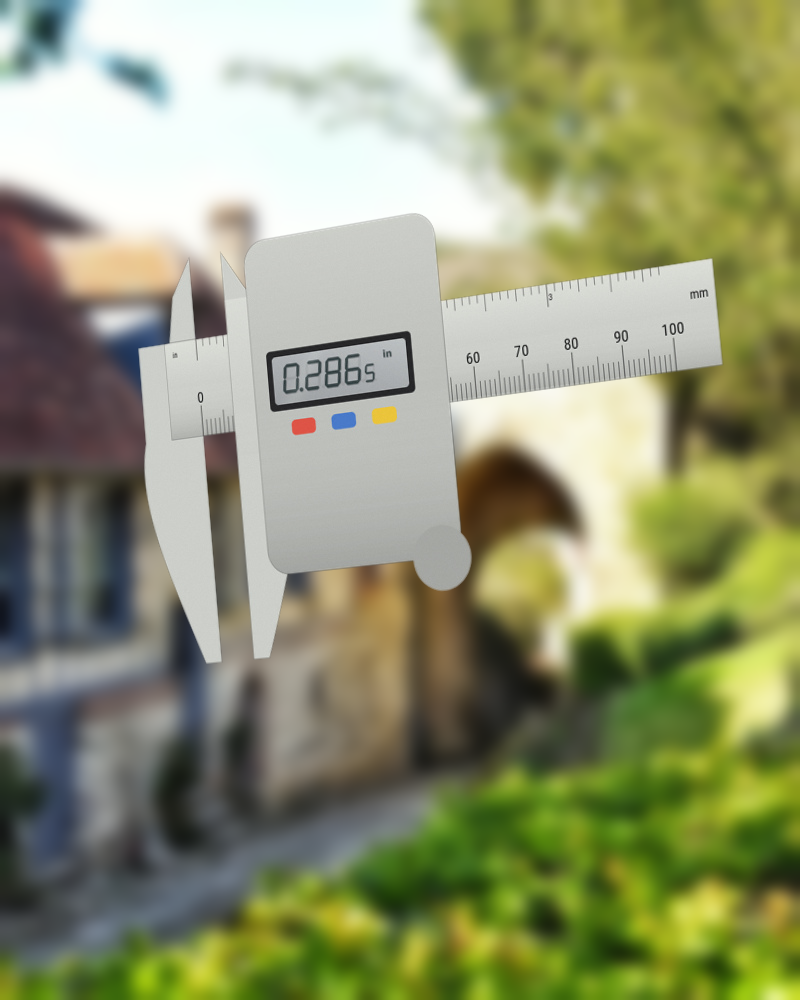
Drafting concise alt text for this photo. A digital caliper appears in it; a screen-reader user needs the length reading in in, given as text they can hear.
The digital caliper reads 0.2865 in
